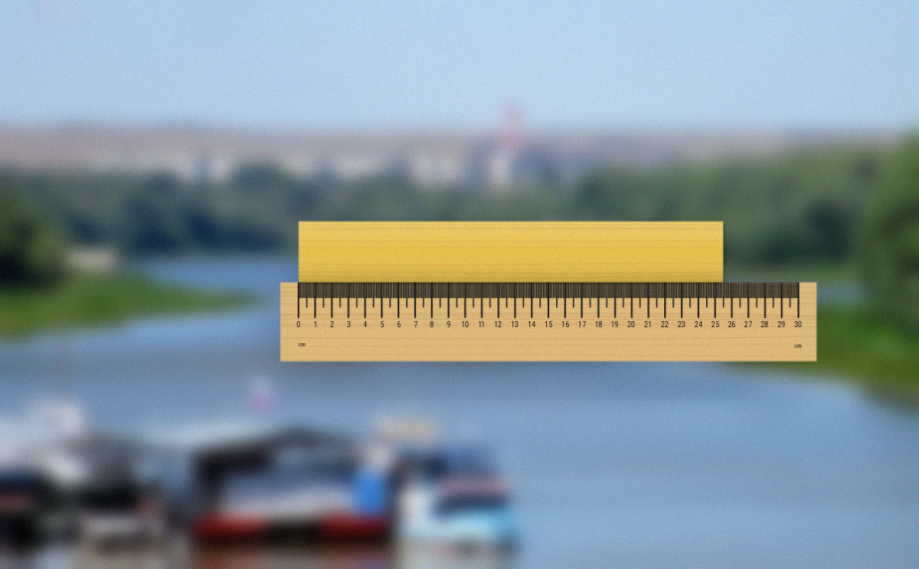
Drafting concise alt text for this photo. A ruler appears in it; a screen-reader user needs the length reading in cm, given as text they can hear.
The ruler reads 25.5 cm
